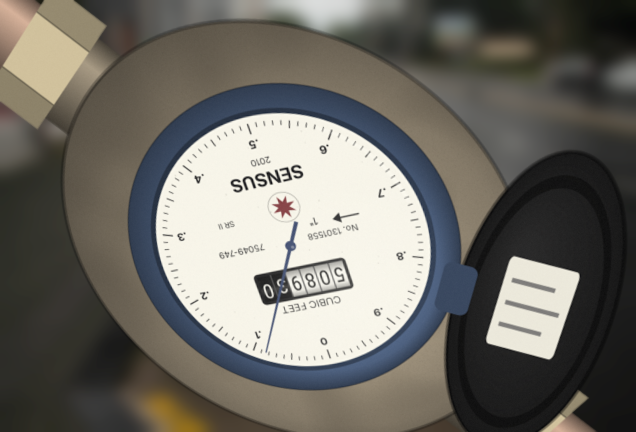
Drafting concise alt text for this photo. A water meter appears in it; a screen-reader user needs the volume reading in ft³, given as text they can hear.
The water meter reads 508930.08 ft³
